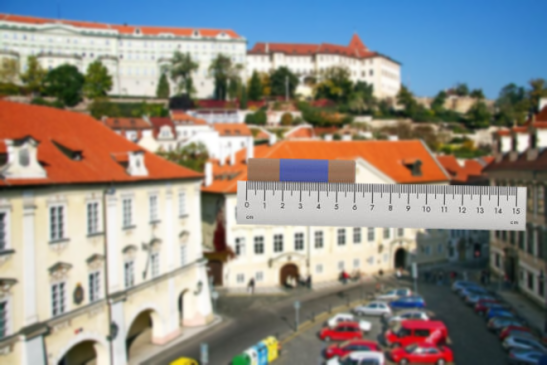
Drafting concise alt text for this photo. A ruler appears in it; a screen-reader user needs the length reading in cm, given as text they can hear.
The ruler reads 6 cm
